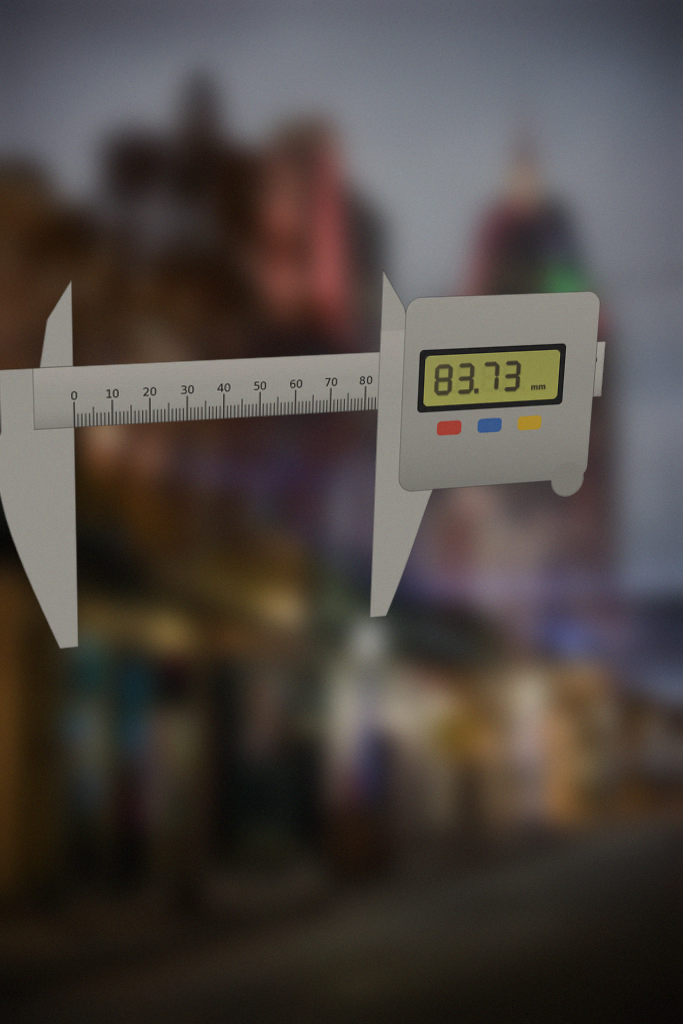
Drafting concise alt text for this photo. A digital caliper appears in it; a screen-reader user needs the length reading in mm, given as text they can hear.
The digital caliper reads 83.73 mm
